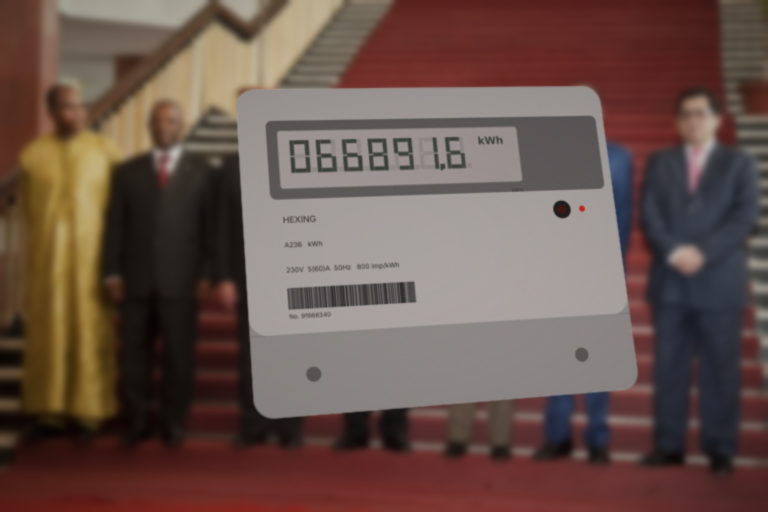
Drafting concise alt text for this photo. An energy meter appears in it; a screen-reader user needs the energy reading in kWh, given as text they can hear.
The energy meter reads 66891.6 kWh
